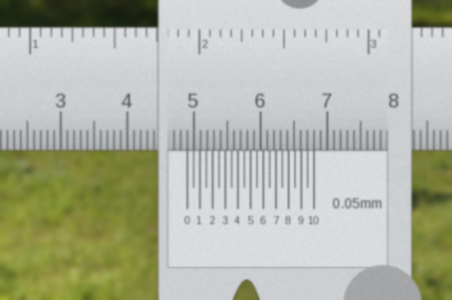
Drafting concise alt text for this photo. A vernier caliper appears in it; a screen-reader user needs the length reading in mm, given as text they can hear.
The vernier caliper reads 49.0 mm
